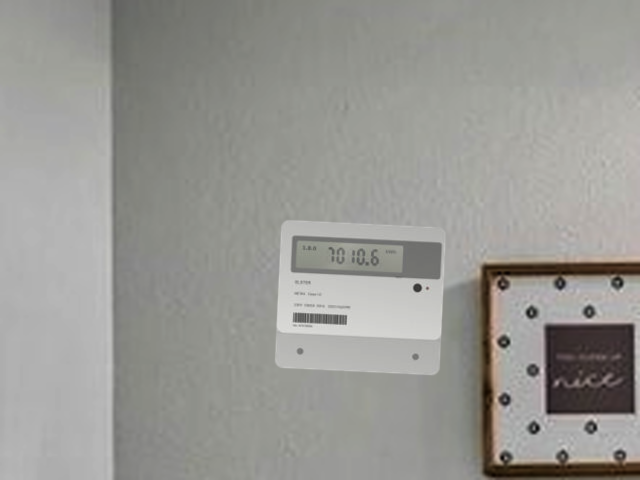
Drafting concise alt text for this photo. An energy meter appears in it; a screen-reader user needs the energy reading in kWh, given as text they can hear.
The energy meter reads 7010.6 kWh
